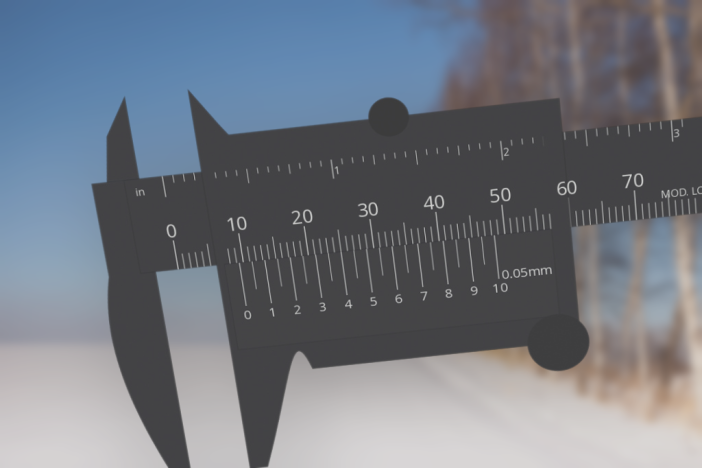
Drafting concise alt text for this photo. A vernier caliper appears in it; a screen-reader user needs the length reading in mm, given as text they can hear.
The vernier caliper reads 9.4 mm
